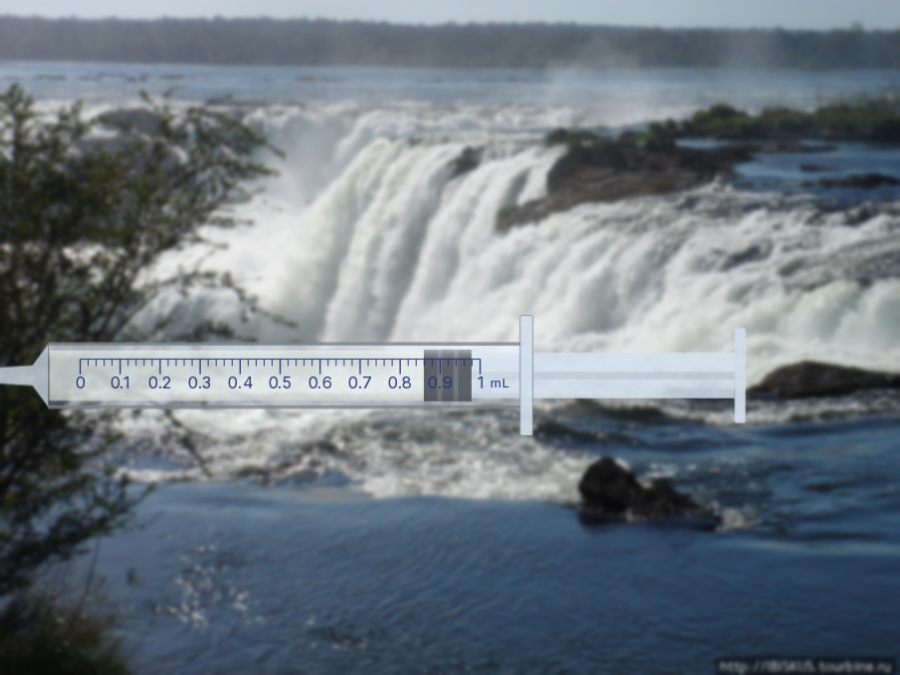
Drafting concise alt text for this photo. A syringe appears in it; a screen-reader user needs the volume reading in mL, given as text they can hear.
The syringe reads 0.86 mL
